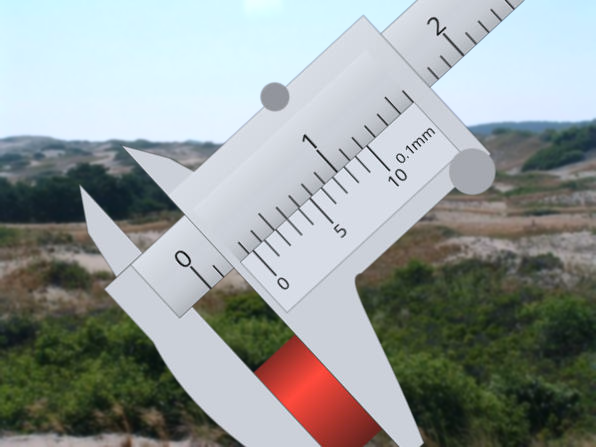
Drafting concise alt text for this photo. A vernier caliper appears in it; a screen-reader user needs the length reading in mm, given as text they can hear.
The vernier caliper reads 3.3 mm
